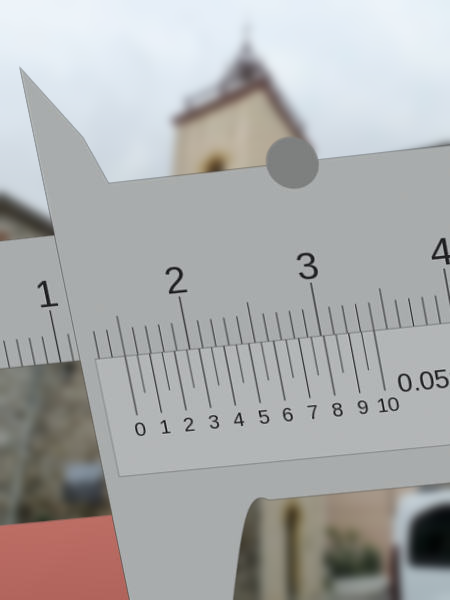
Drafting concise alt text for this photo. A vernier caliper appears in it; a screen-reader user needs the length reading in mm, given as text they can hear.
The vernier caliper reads 15.0 mm
